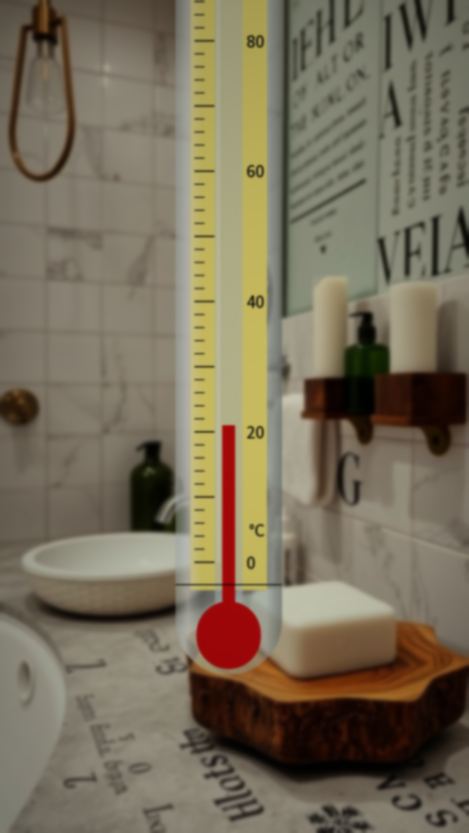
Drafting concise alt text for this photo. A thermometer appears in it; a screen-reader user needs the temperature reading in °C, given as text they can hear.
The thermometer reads 21 °C
